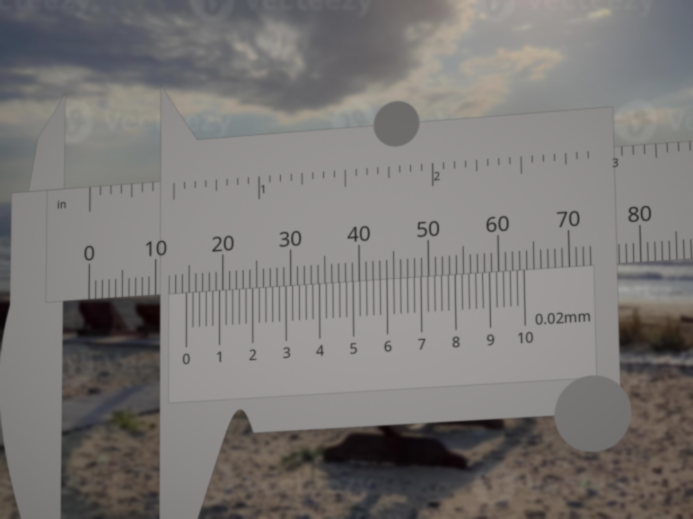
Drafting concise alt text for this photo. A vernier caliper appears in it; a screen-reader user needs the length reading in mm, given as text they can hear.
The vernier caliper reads 14.6 mm
